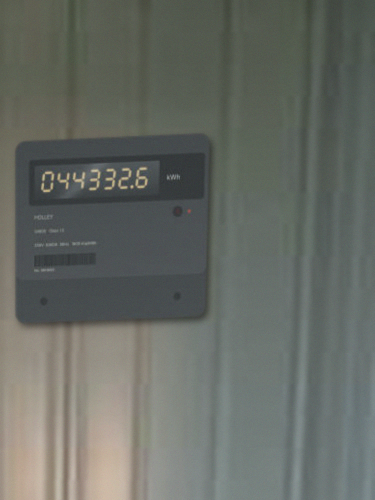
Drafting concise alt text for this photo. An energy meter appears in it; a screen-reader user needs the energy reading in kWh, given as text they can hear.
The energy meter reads 44332.6 kWh
